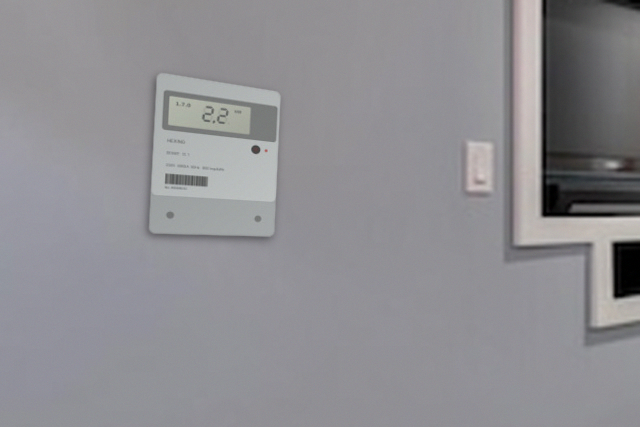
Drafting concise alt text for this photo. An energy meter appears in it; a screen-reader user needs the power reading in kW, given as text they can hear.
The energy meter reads 2.2 kW
